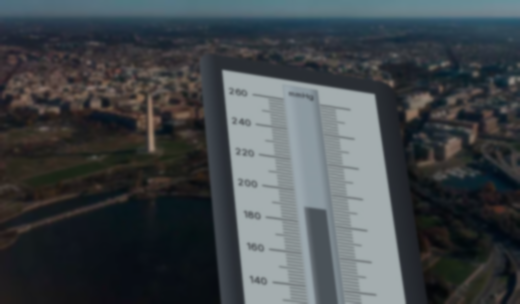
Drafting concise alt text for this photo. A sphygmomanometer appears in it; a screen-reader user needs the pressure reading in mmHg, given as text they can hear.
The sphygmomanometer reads 190 mmHg
